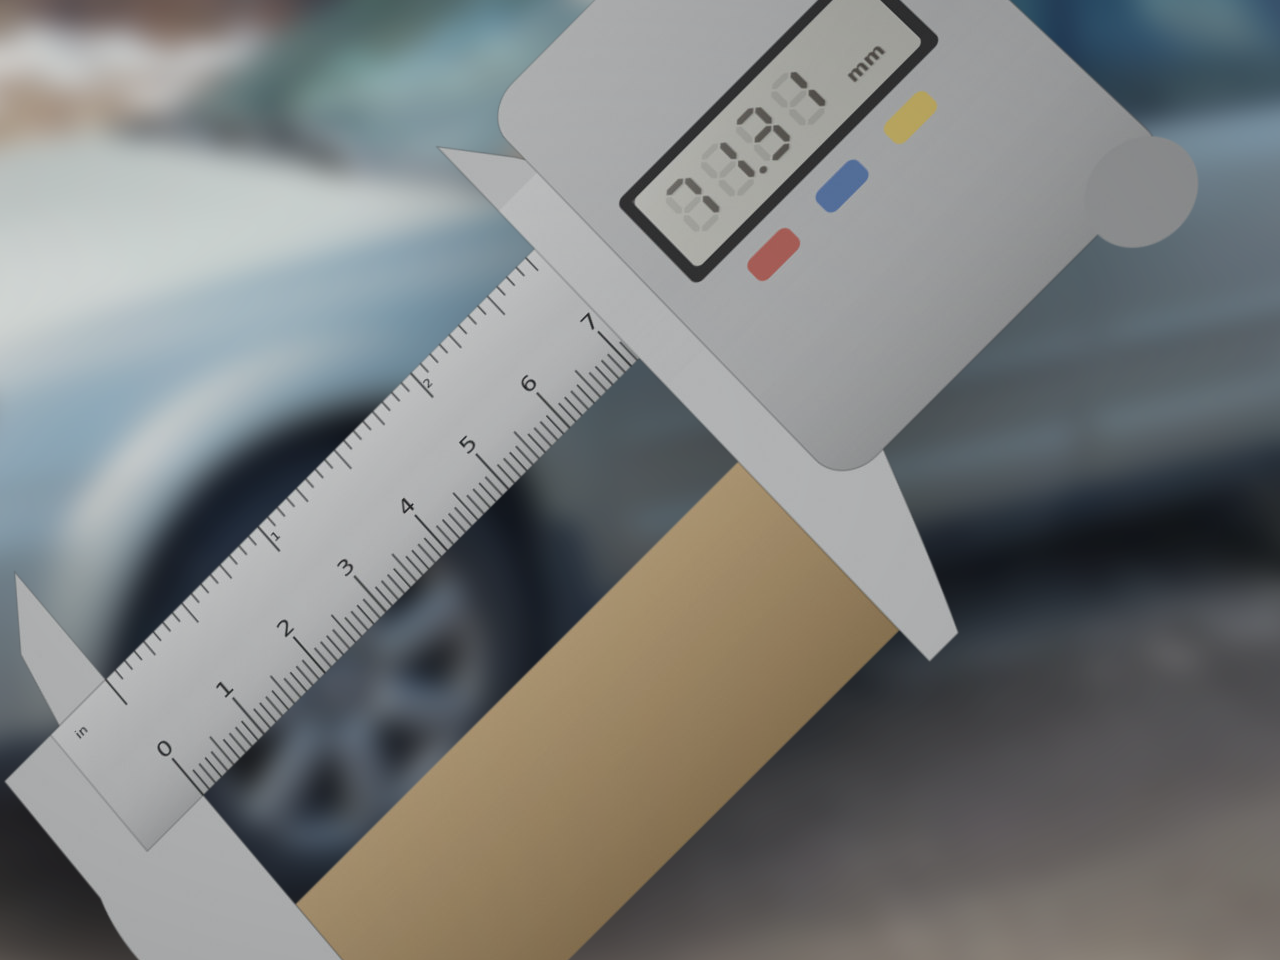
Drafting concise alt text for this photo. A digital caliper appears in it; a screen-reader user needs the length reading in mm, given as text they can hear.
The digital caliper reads 71.31 mm
